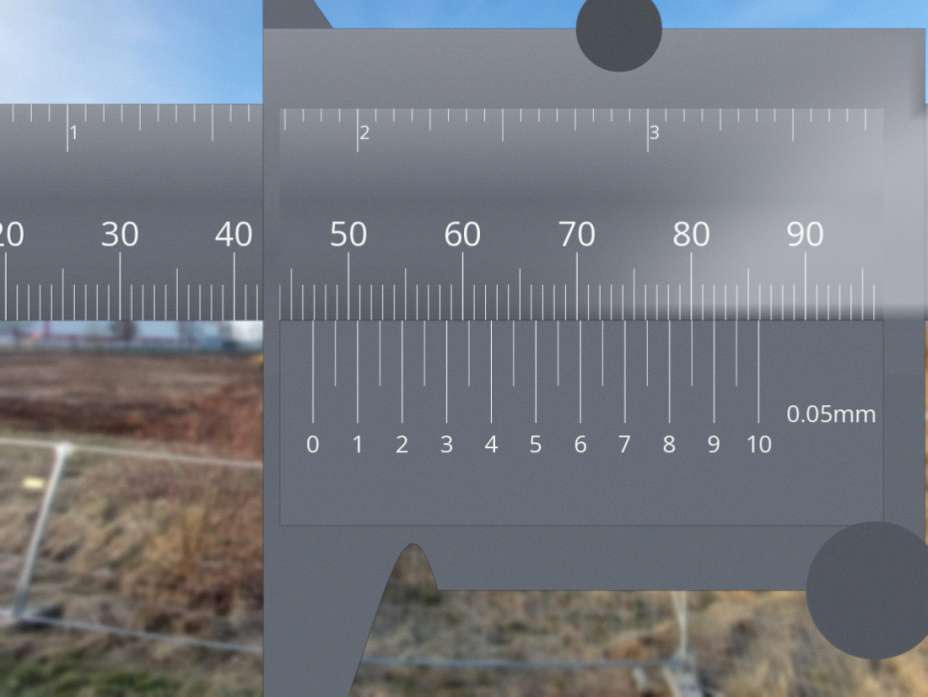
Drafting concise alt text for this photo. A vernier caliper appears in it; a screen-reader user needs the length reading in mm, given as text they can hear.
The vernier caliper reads 46.9 mm
